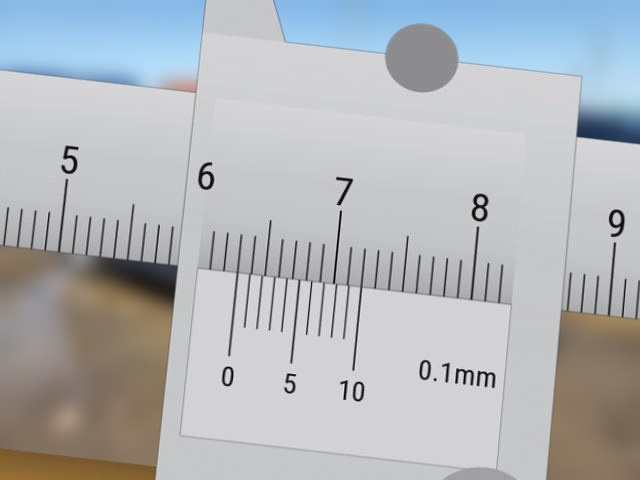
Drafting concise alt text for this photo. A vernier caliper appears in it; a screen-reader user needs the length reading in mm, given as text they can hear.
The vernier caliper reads 63.0 mm
